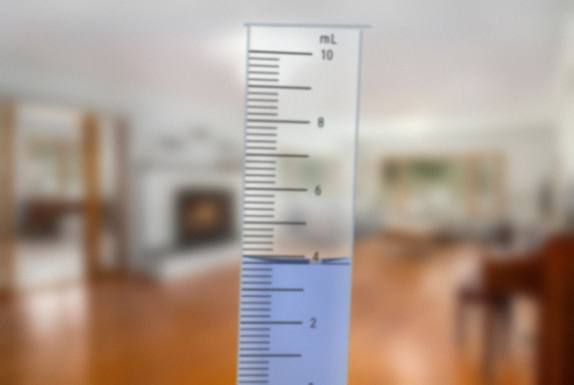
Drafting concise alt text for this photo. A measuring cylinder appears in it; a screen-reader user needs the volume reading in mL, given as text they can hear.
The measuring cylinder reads 3.8 mL
